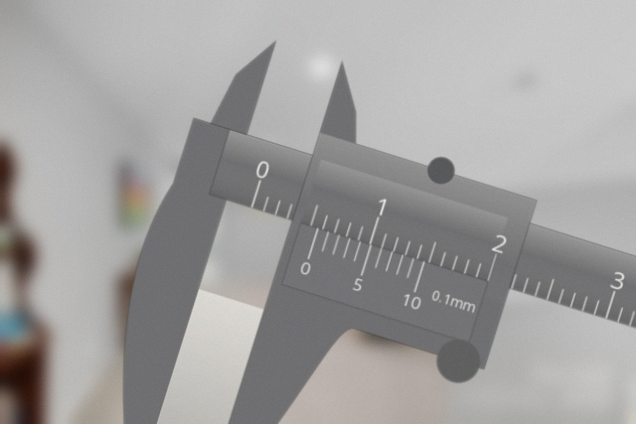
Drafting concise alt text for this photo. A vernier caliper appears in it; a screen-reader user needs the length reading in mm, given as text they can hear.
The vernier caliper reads 5.6 mm
